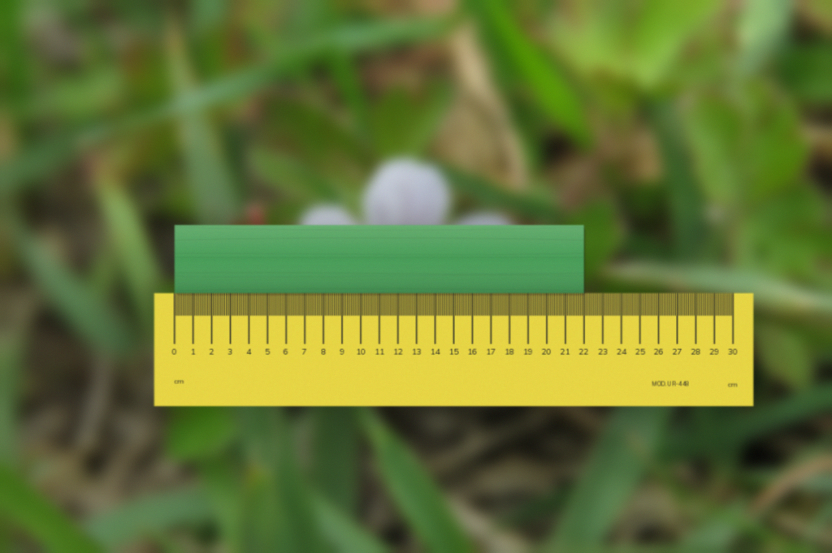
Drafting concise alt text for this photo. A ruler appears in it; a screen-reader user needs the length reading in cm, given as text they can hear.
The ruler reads 22 cm
